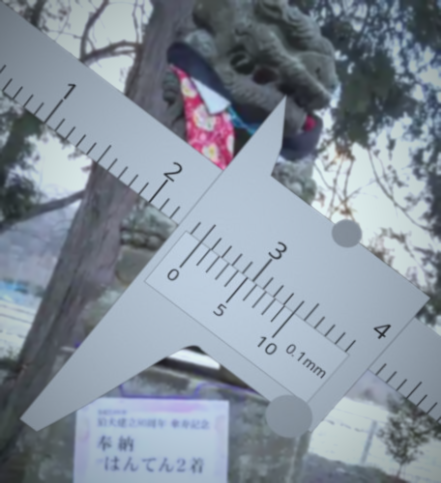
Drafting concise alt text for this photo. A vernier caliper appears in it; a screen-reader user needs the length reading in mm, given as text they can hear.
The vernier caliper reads 25.0 mm
